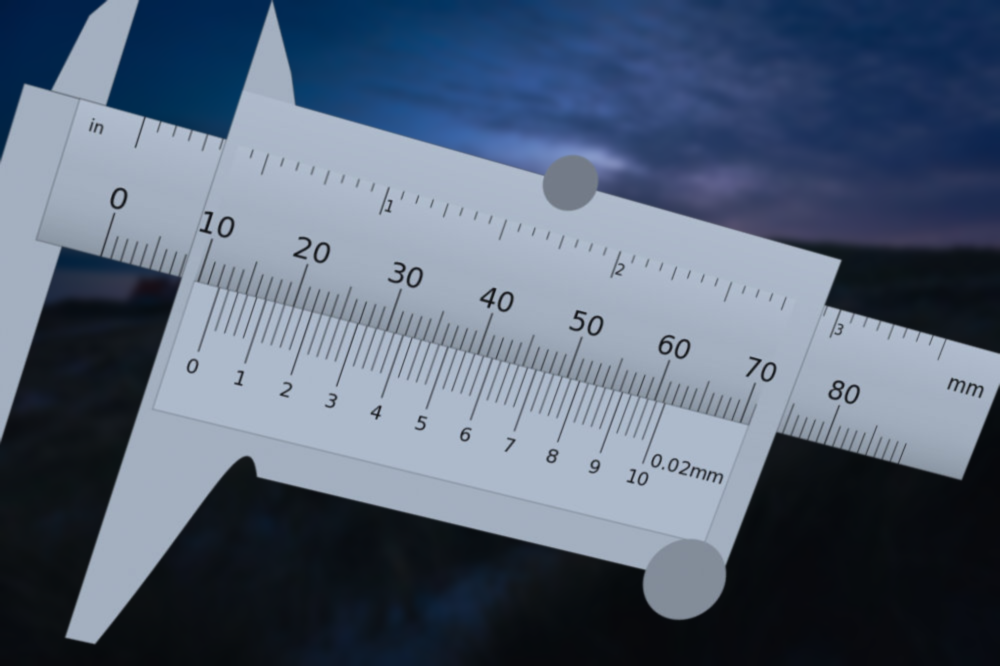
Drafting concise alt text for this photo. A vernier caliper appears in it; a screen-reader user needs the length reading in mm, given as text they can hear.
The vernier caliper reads 12.2 mm
